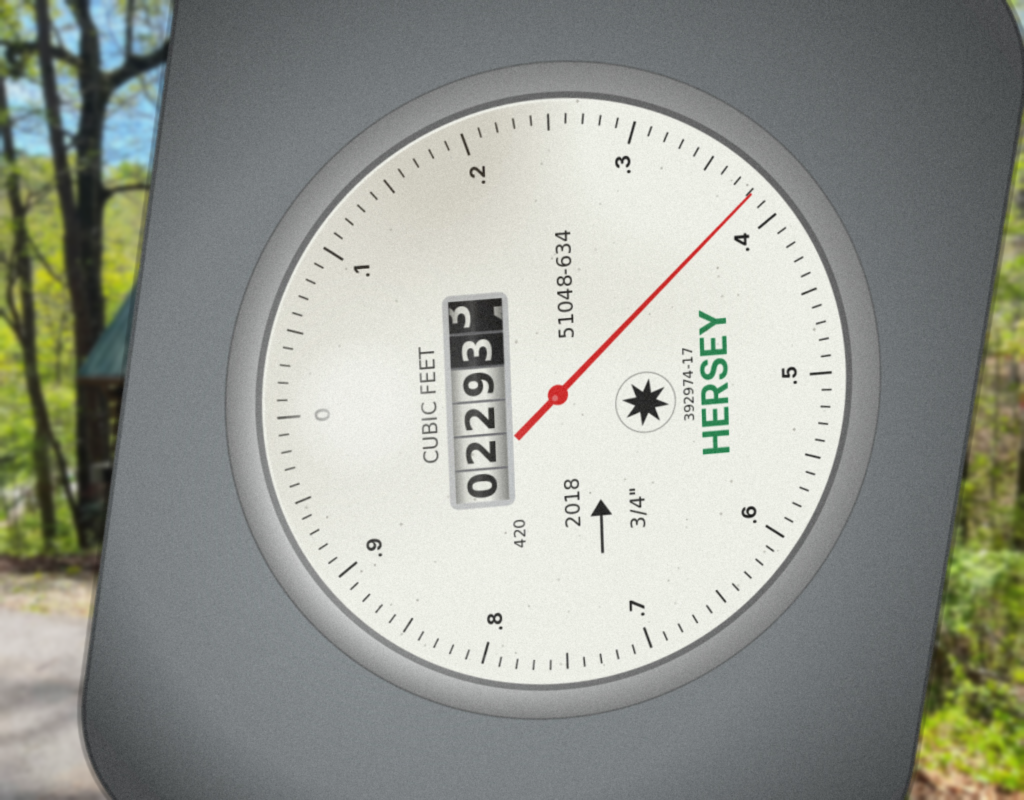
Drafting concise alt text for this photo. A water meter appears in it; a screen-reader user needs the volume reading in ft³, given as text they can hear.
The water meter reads 22933.38 ft³
